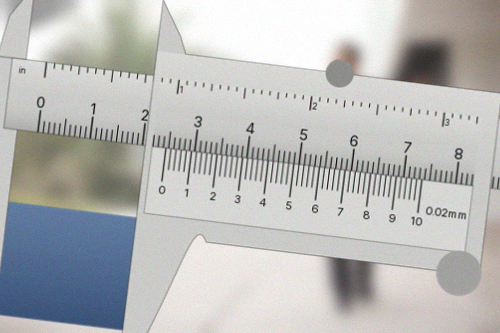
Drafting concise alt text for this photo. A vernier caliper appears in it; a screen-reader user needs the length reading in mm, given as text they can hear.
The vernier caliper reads 24.5 mm
